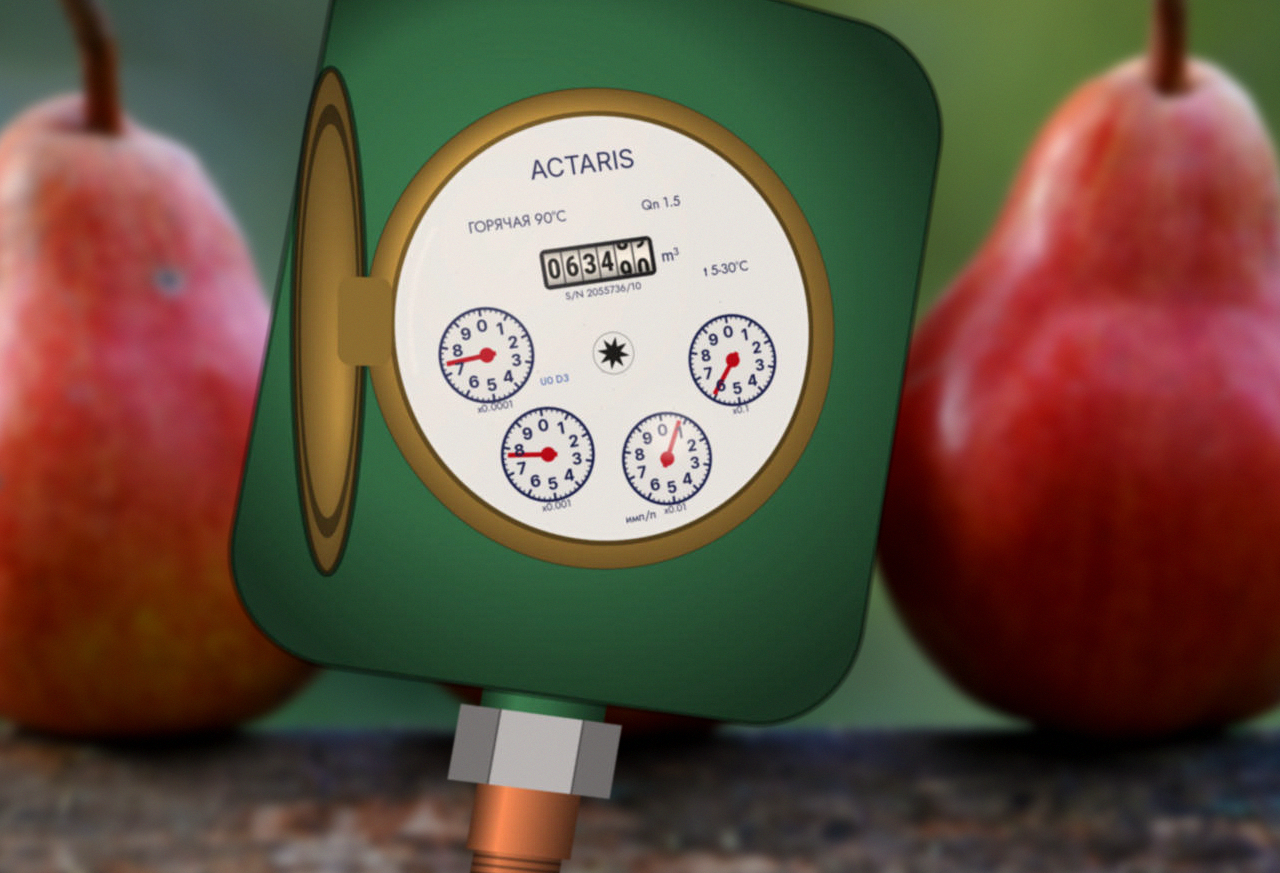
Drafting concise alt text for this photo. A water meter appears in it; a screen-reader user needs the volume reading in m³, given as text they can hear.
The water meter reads 63489.6077 m³
